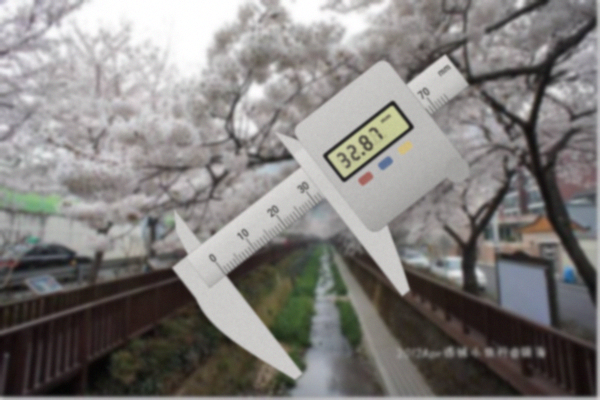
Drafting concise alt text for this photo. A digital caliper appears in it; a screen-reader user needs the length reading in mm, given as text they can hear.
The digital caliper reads 32.87 mm
